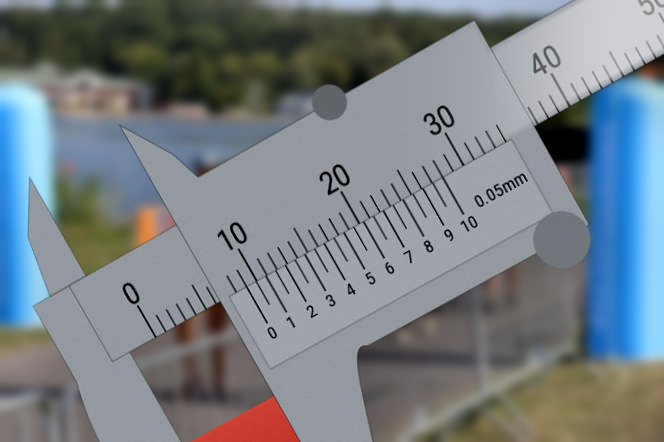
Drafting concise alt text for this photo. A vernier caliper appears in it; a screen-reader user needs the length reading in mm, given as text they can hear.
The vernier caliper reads 9.0 mm
